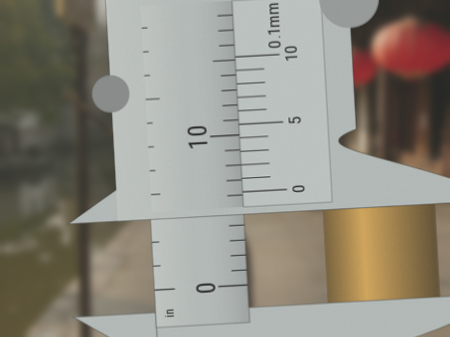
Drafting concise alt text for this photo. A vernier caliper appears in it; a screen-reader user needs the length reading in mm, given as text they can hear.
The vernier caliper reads 6.2 mm
